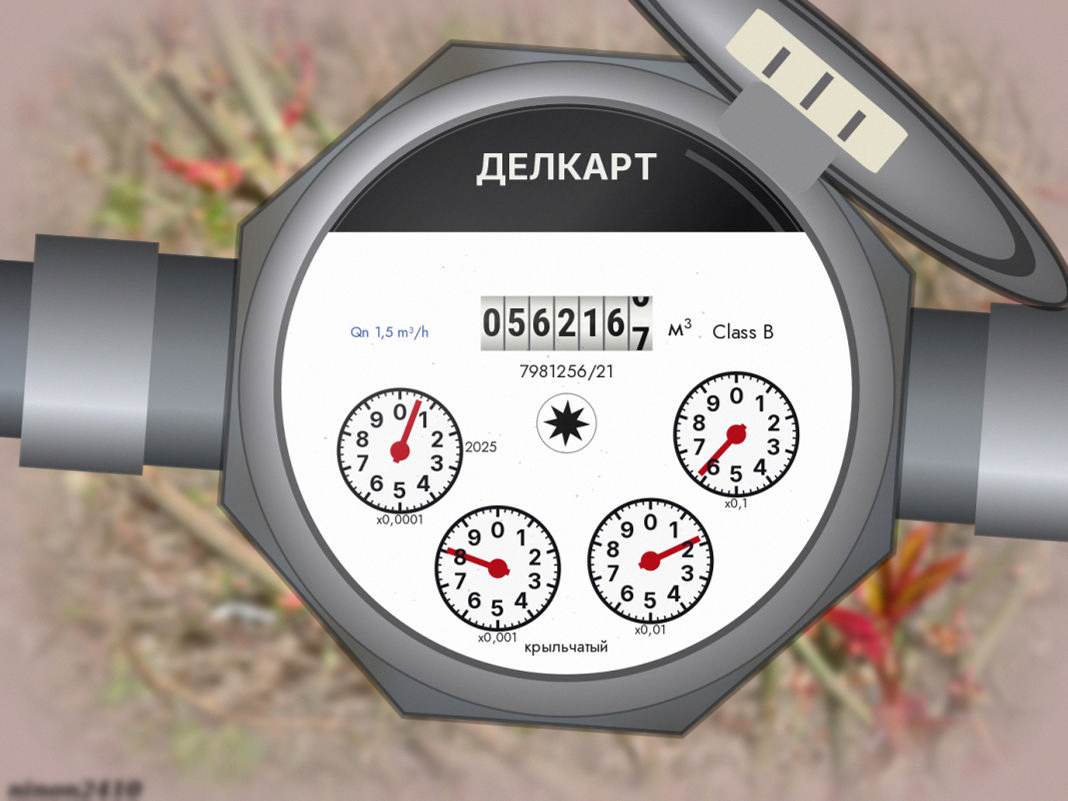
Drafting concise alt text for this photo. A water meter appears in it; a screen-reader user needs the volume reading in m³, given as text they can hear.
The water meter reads 562166.6180 m³
